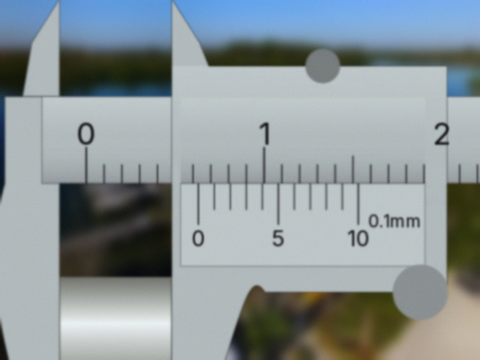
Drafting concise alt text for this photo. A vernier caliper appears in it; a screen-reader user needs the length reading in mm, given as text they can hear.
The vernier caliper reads 6.3 mm
